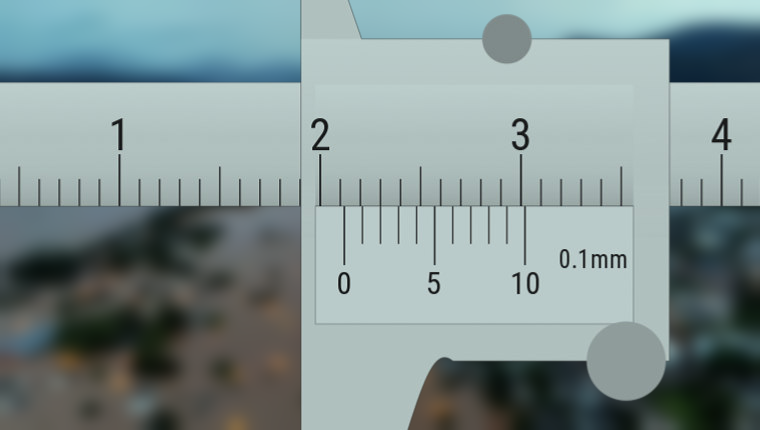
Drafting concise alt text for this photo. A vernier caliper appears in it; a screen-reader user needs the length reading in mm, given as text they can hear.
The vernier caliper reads 21.2 mm
